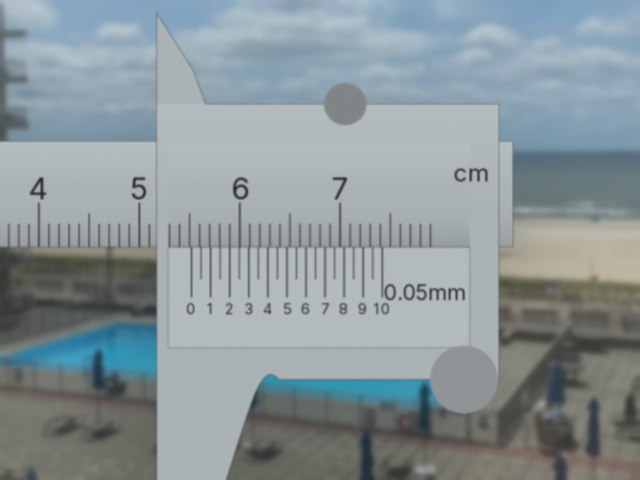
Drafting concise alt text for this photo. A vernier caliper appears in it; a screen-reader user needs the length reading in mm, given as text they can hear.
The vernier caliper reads 55.2 mm
